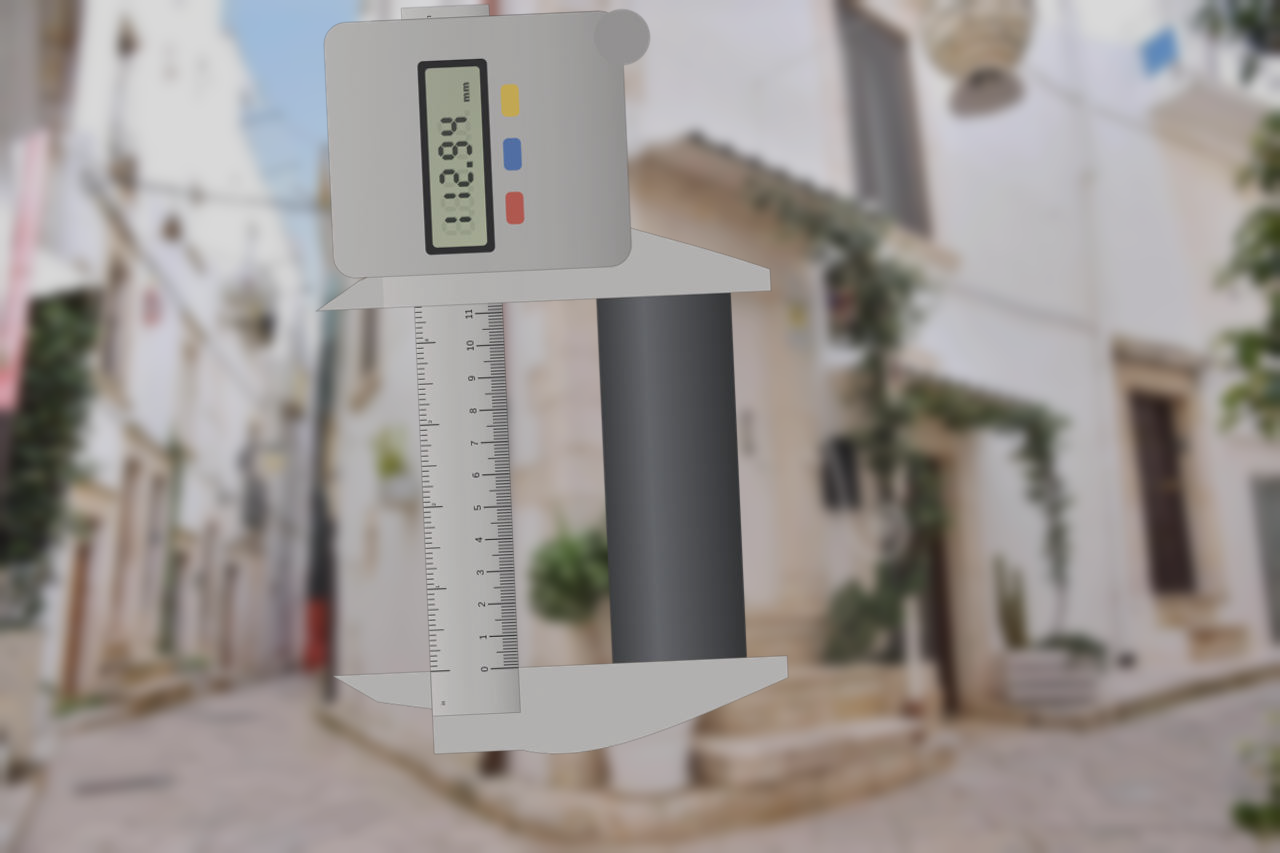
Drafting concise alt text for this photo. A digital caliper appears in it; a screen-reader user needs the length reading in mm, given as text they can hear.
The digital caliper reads 112.94 mm
